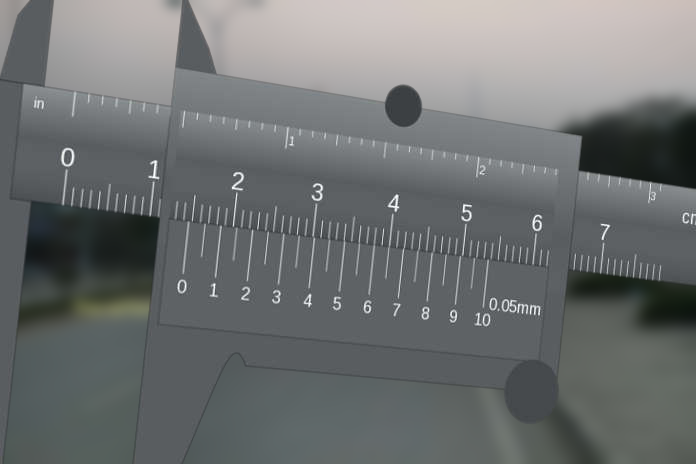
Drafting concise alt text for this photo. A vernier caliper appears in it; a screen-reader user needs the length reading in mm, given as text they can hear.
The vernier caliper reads 14.6 mm
